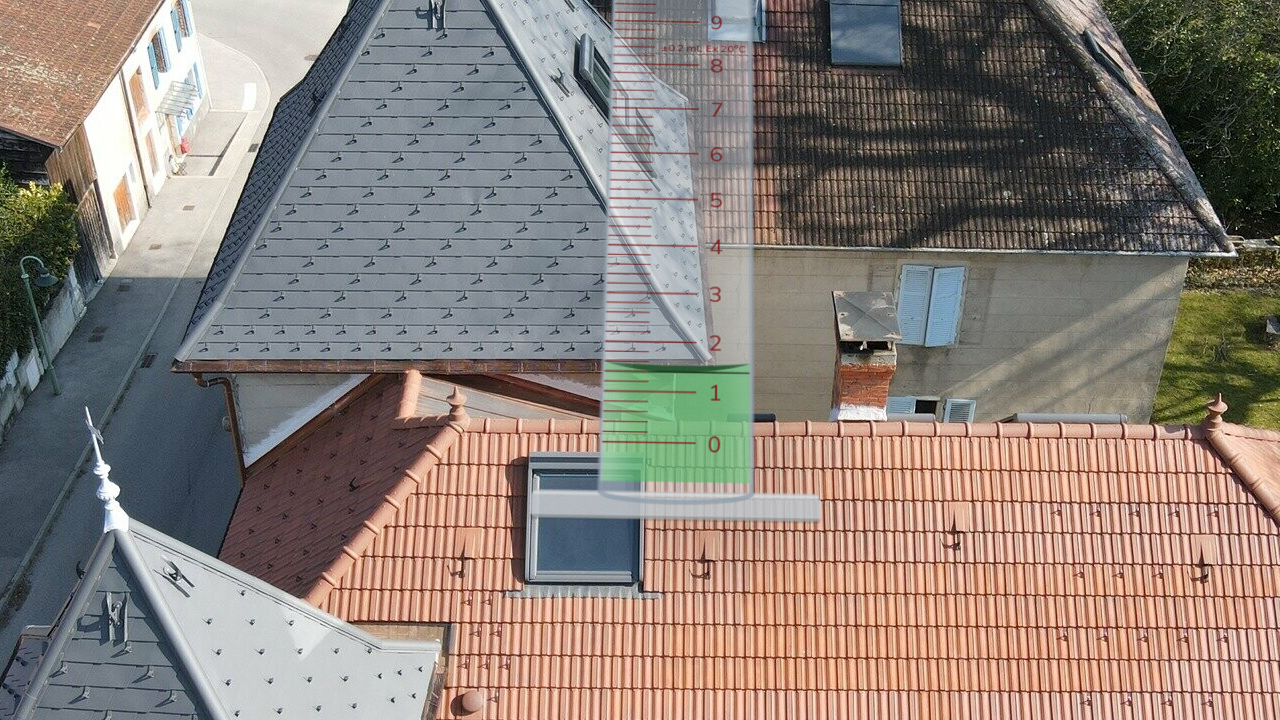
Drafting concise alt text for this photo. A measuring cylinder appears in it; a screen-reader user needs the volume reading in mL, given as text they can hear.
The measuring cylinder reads 1.4 mL
